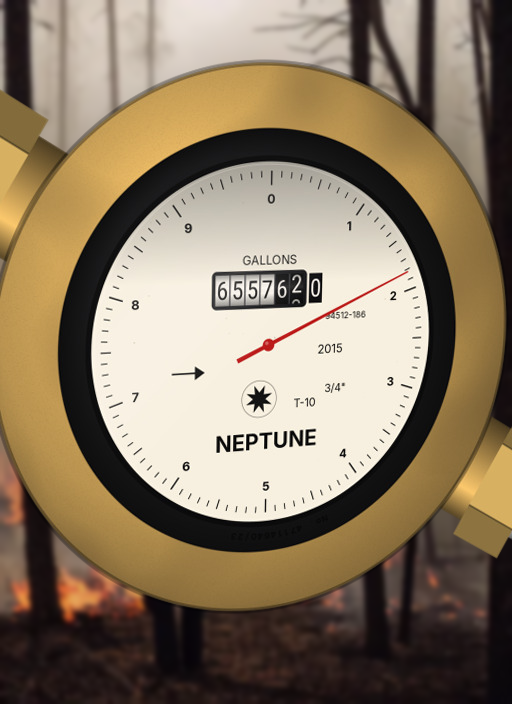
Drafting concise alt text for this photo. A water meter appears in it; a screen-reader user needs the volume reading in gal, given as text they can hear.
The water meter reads 6557621.8 gal
